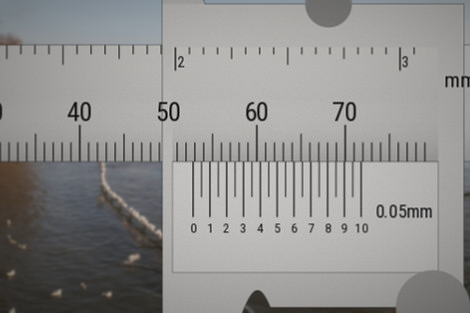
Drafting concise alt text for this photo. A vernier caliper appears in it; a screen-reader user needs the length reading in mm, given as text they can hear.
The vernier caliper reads 52.8 mm
